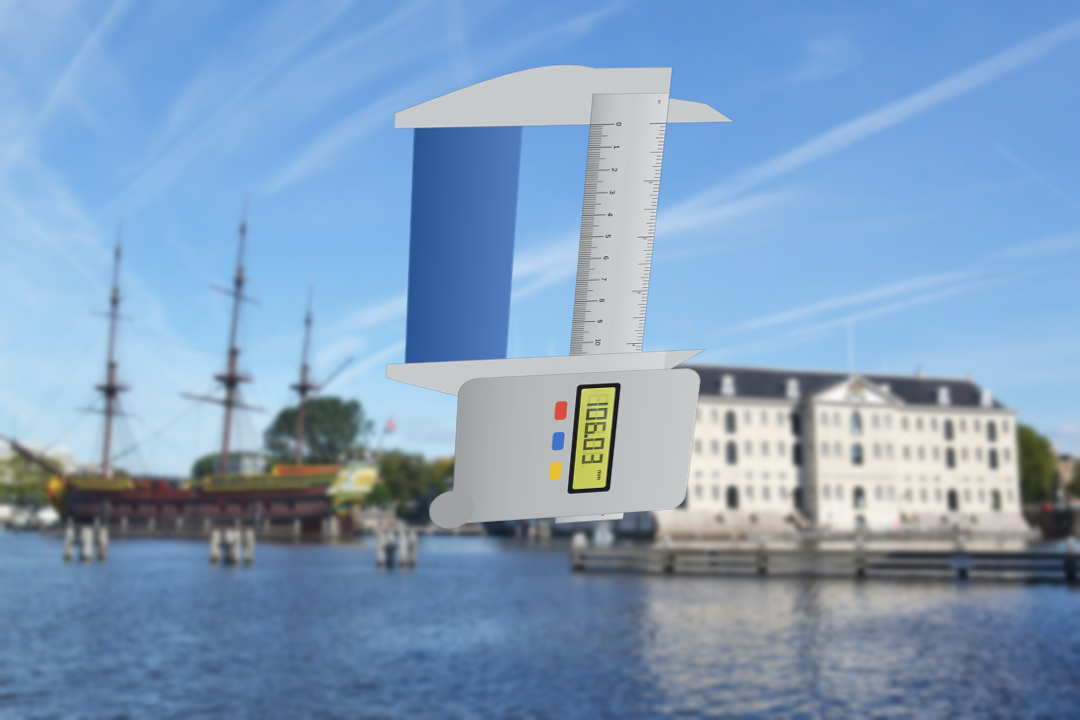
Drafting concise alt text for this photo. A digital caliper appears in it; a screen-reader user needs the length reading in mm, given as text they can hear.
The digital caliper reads 106.03 mm
